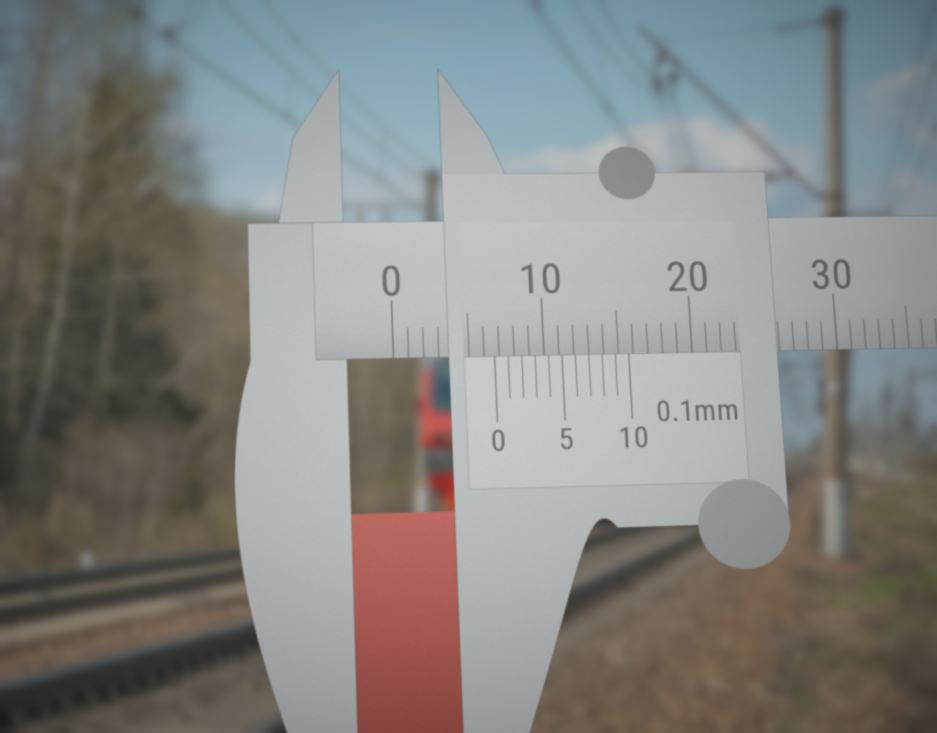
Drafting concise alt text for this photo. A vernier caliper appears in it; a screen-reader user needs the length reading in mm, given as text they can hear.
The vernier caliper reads 6.7 mm
